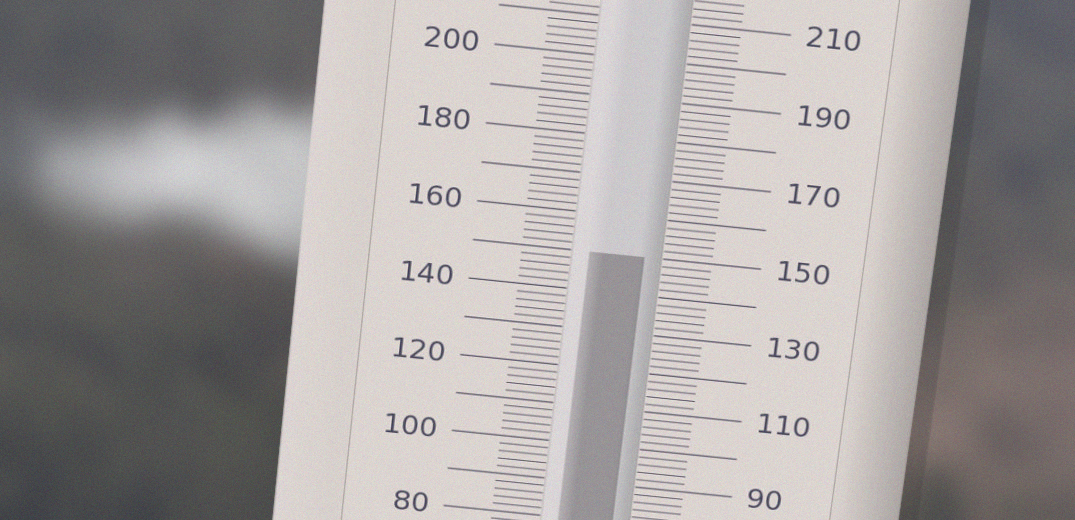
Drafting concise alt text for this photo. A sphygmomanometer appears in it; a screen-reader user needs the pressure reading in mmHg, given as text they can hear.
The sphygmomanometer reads 150 mmHg
